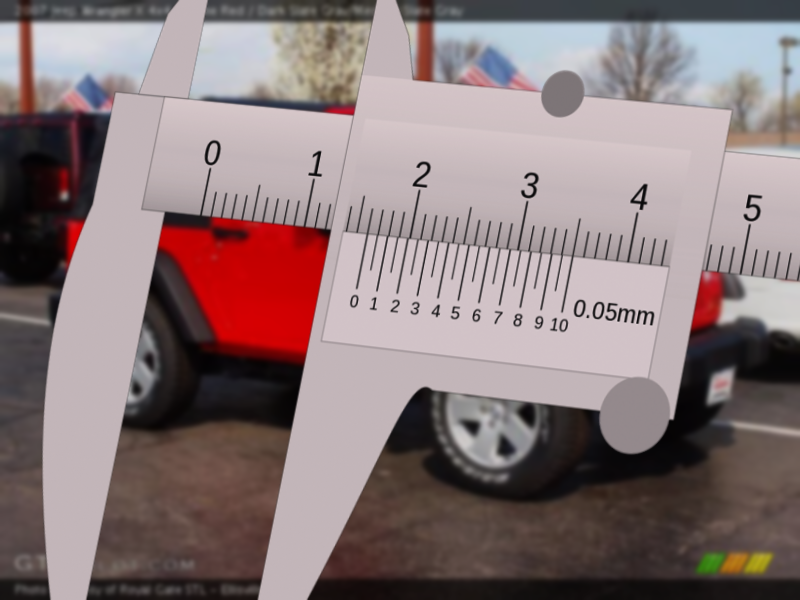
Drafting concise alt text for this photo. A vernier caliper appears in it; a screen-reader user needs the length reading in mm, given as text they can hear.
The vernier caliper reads 16.0 mm
